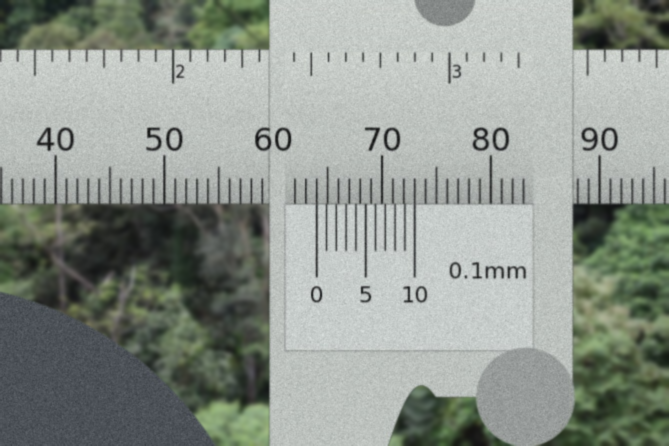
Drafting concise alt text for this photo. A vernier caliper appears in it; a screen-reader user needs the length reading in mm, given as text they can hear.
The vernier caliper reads 64.0 mm
